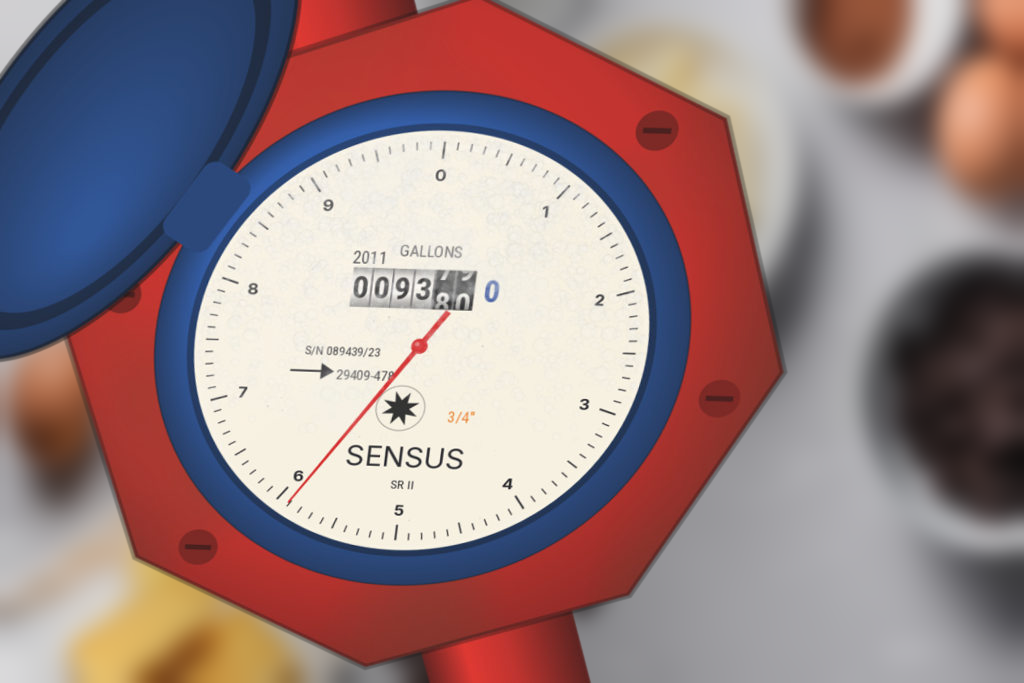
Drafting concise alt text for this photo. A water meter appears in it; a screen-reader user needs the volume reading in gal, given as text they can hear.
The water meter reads 93795.9 gal
